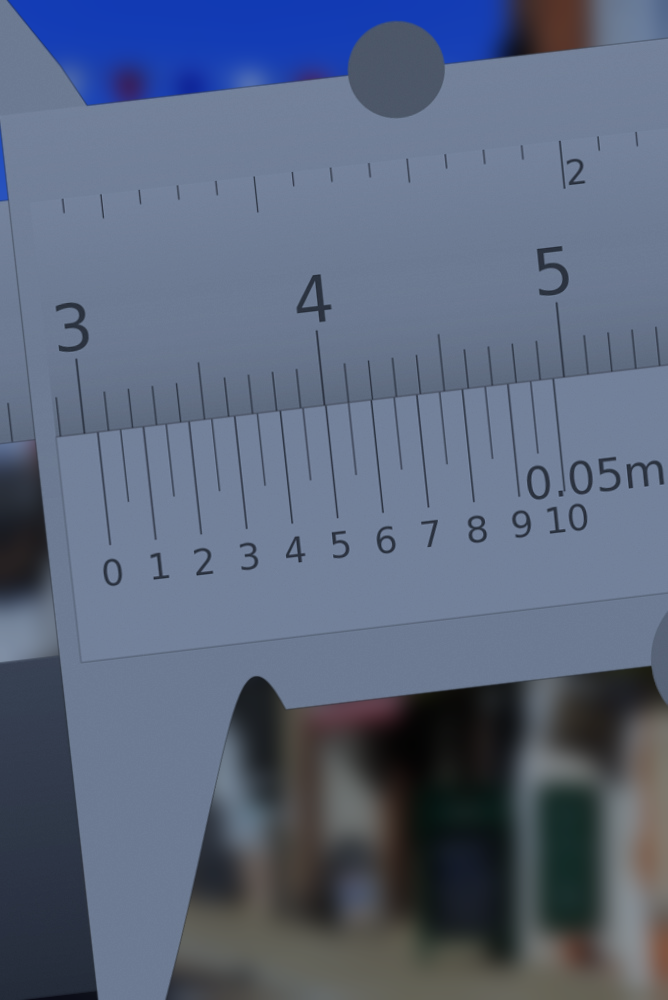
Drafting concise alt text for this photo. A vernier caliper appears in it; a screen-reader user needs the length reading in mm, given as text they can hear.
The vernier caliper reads 30.55 mm
